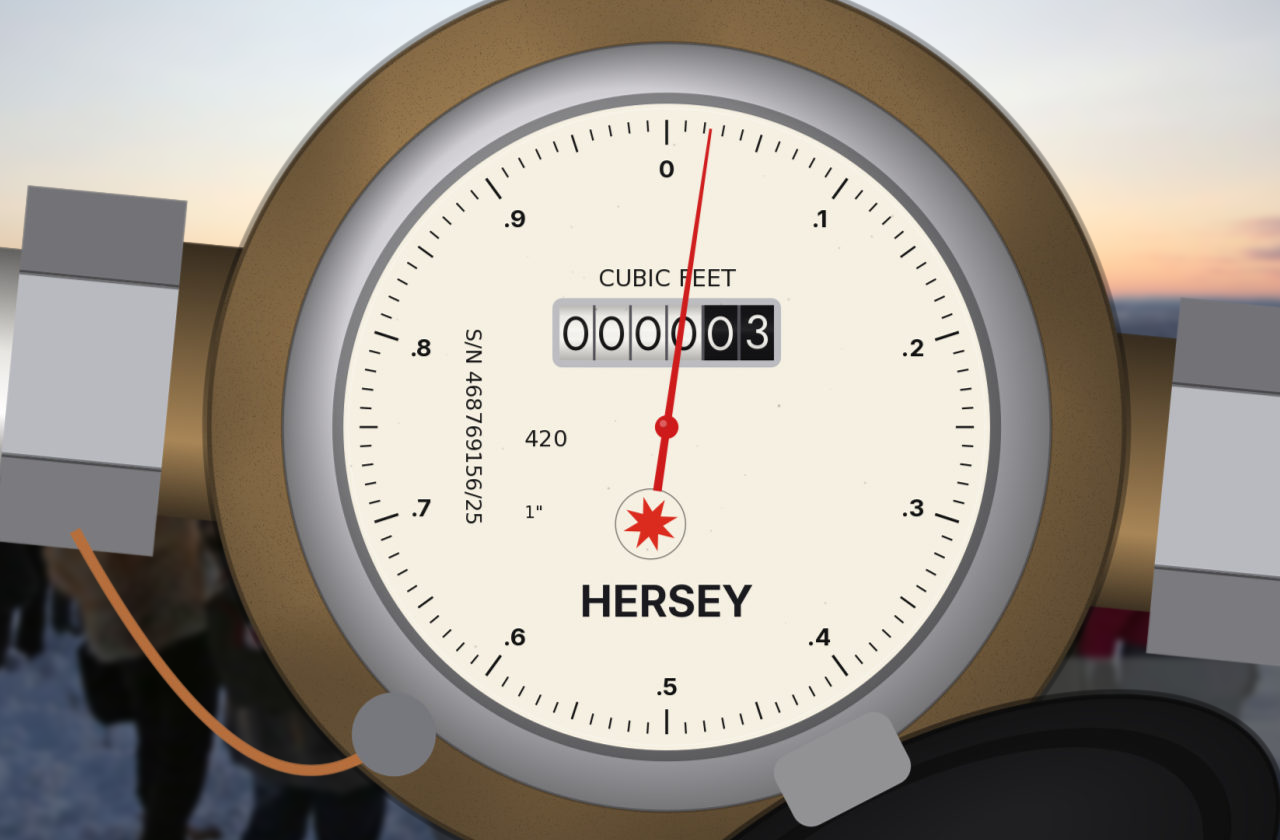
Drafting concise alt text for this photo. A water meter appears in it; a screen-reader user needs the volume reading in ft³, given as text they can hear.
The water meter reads 3.02 ft³
